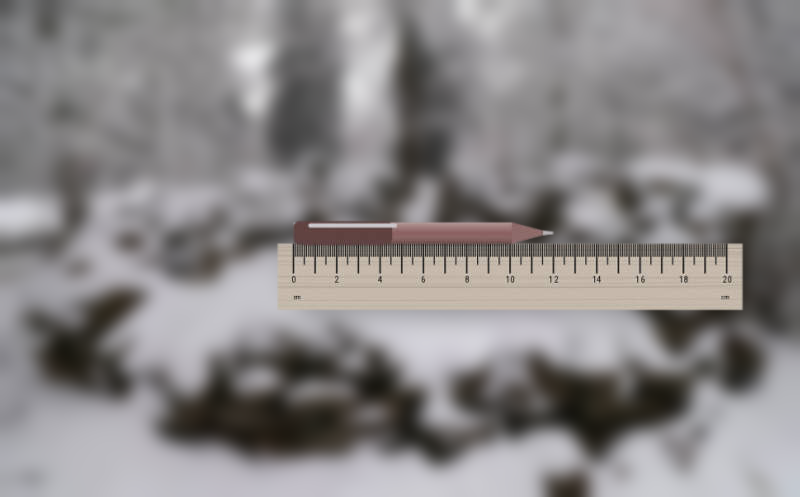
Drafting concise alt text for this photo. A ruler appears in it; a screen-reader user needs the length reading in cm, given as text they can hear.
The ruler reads 12 cm
